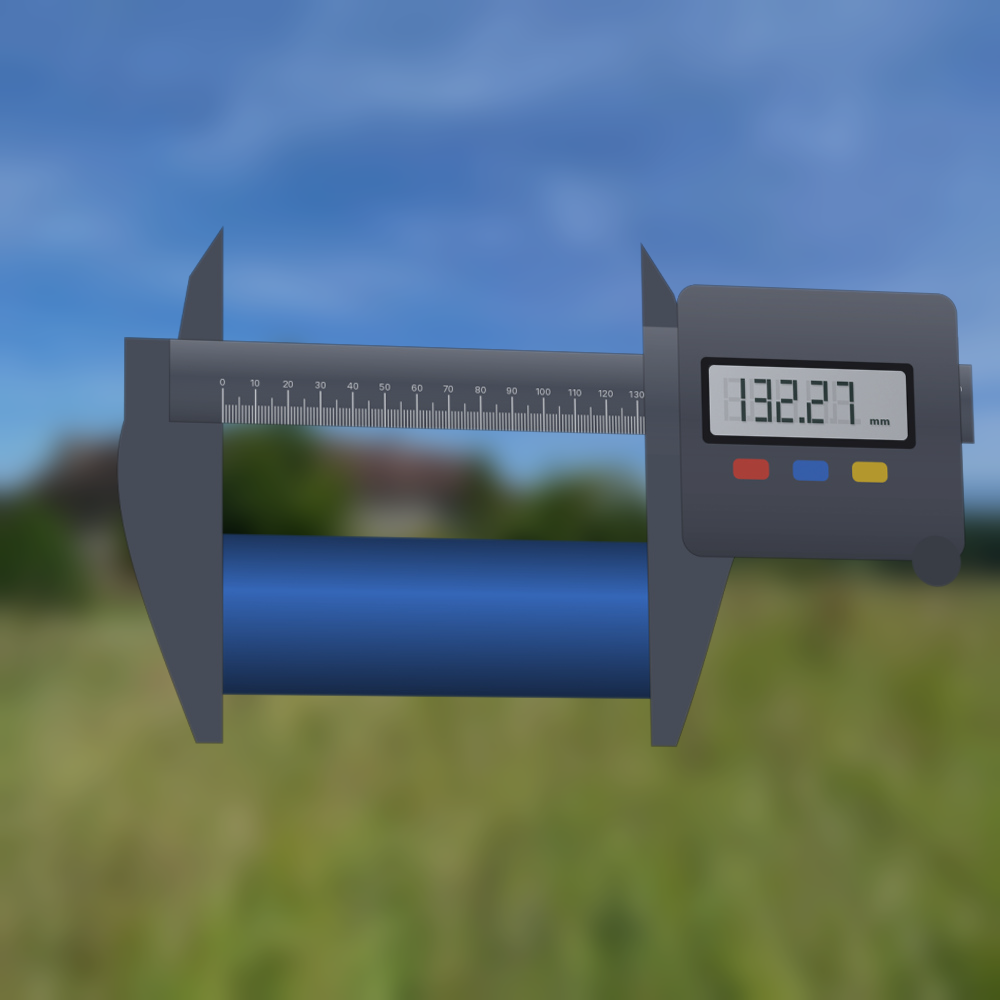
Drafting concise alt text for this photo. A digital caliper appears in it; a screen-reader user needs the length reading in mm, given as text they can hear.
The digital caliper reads 132.27 mm
